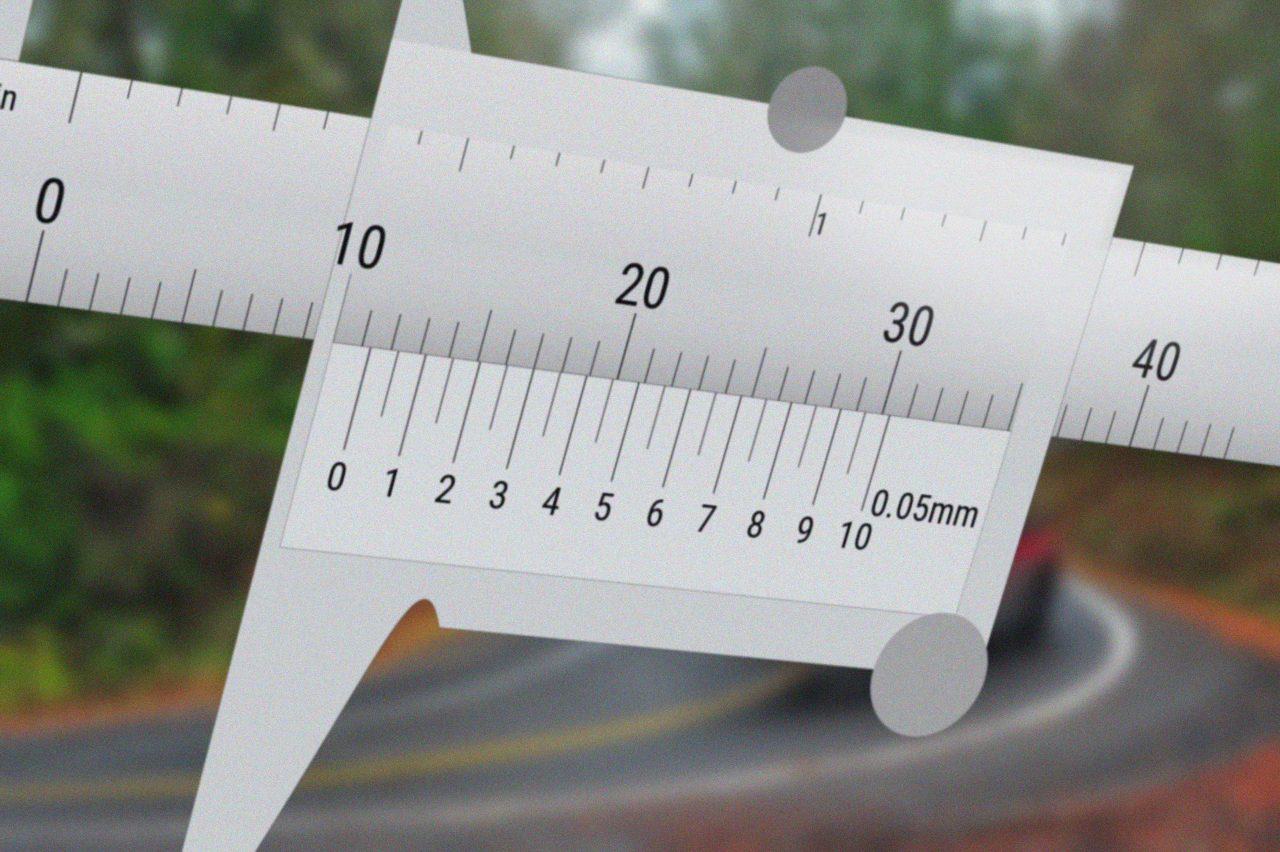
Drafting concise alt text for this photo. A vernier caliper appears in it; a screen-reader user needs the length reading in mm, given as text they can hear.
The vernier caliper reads 11.3 mm
